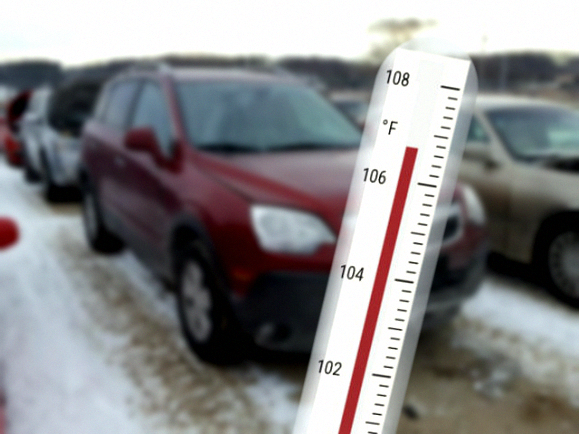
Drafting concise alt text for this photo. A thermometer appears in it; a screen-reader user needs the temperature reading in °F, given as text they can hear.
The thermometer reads 106.7 °F
